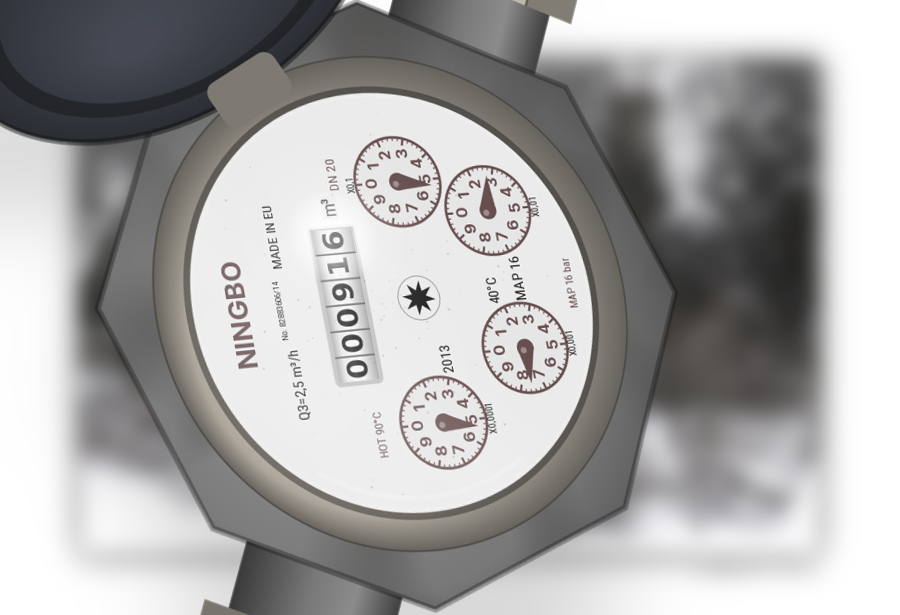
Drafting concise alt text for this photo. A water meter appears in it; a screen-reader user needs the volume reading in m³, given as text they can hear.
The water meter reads 916.5275 m³
